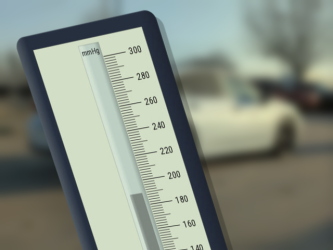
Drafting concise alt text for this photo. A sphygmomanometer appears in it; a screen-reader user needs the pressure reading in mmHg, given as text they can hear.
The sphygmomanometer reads 190 mmHg
